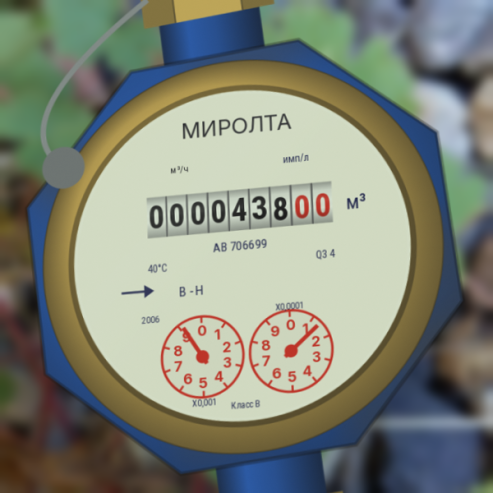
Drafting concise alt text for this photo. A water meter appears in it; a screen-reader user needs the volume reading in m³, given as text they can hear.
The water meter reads 437.9991 m³
